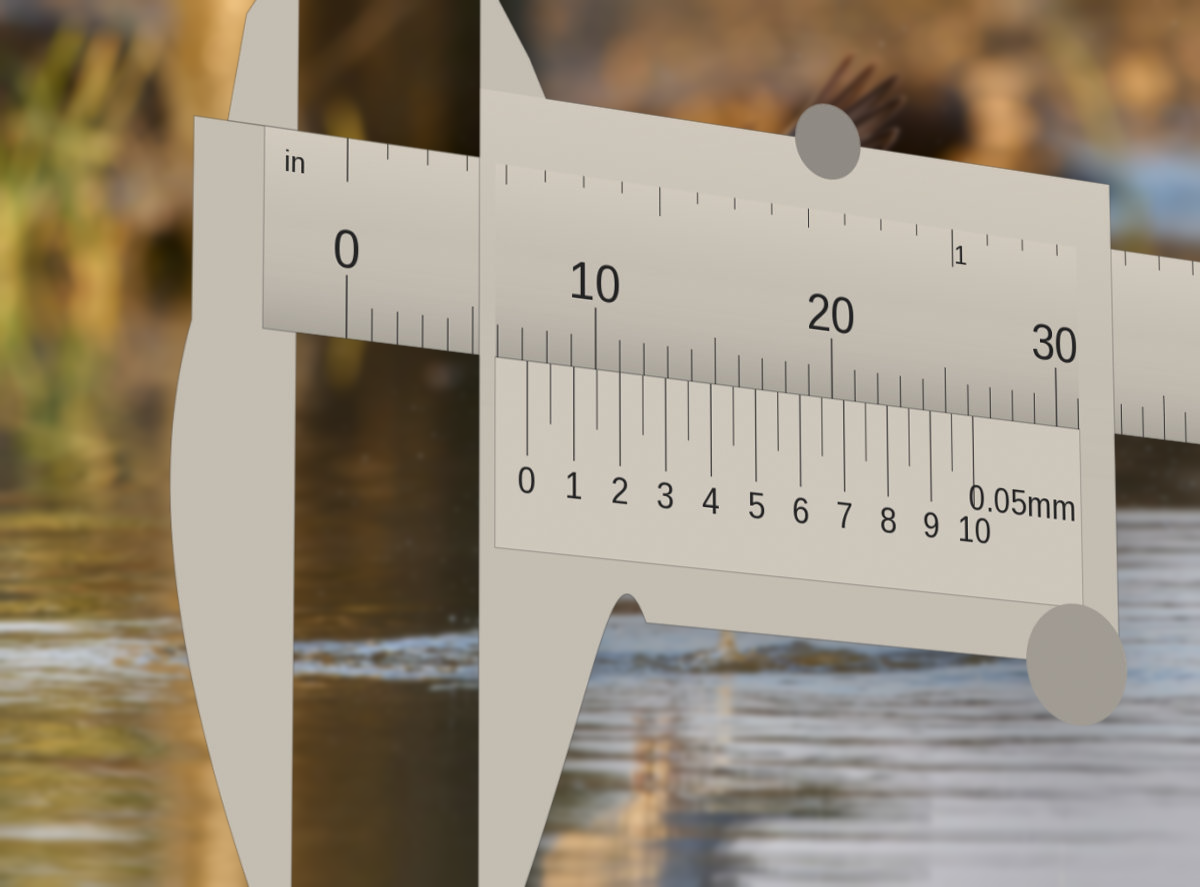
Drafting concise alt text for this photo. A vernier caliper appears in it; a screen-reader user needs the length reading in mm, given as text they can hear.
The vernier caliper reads 7.2 mm
